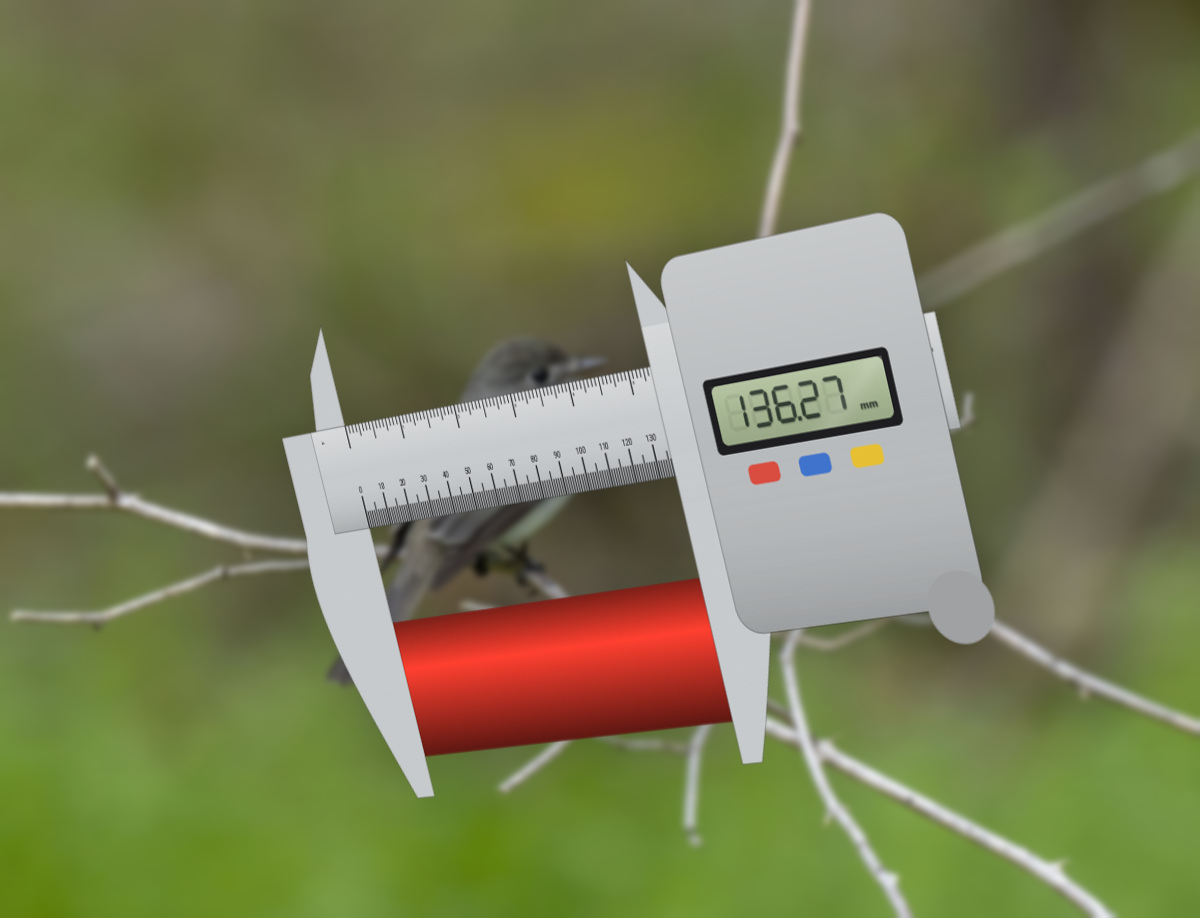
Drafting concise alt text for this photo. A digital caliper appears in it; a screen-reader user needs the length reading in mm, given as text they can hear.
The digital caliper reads 136.27 mm
